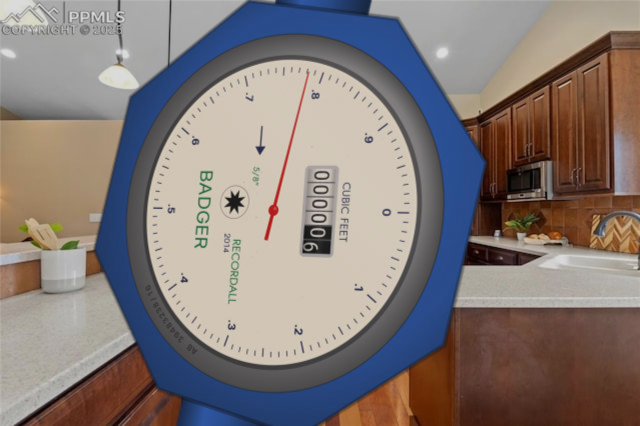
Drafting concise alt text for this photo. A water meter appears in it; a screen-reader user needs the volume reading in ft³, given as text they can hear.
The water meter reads 5.78 ft³
